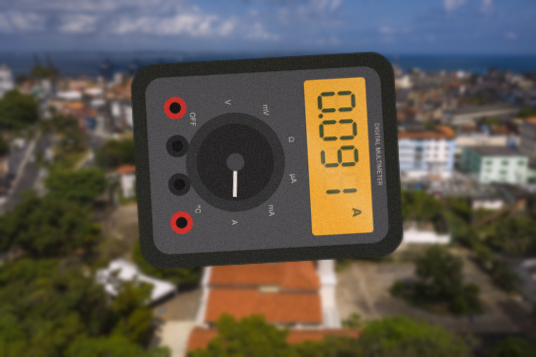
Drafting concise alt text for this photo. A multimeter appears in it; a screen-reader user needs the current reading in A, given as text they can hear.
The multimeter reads 0.091 A
